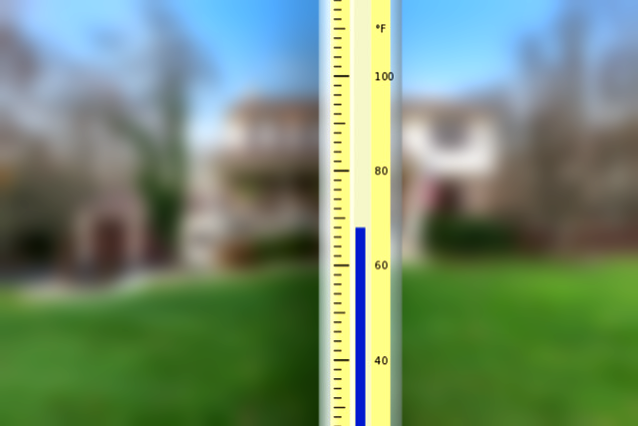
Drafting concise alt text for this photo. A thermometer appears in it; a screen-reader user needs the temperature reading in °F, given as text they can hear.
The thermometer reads 68 °F
